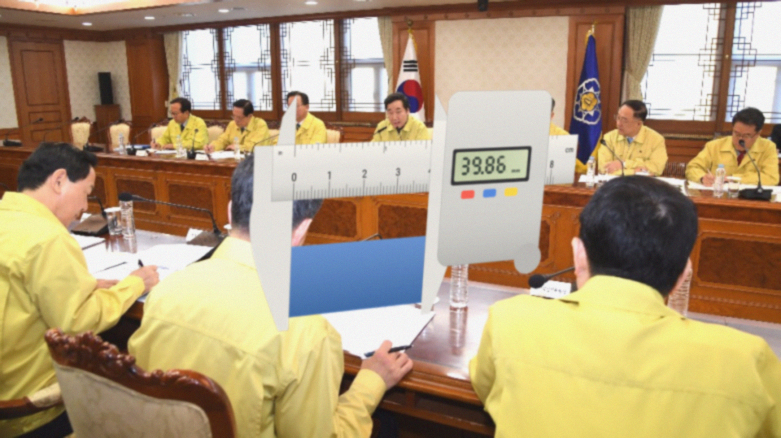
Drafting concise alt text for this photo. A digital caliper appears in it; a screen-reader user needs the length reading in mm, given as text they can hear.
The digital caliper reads 39.86 mm
